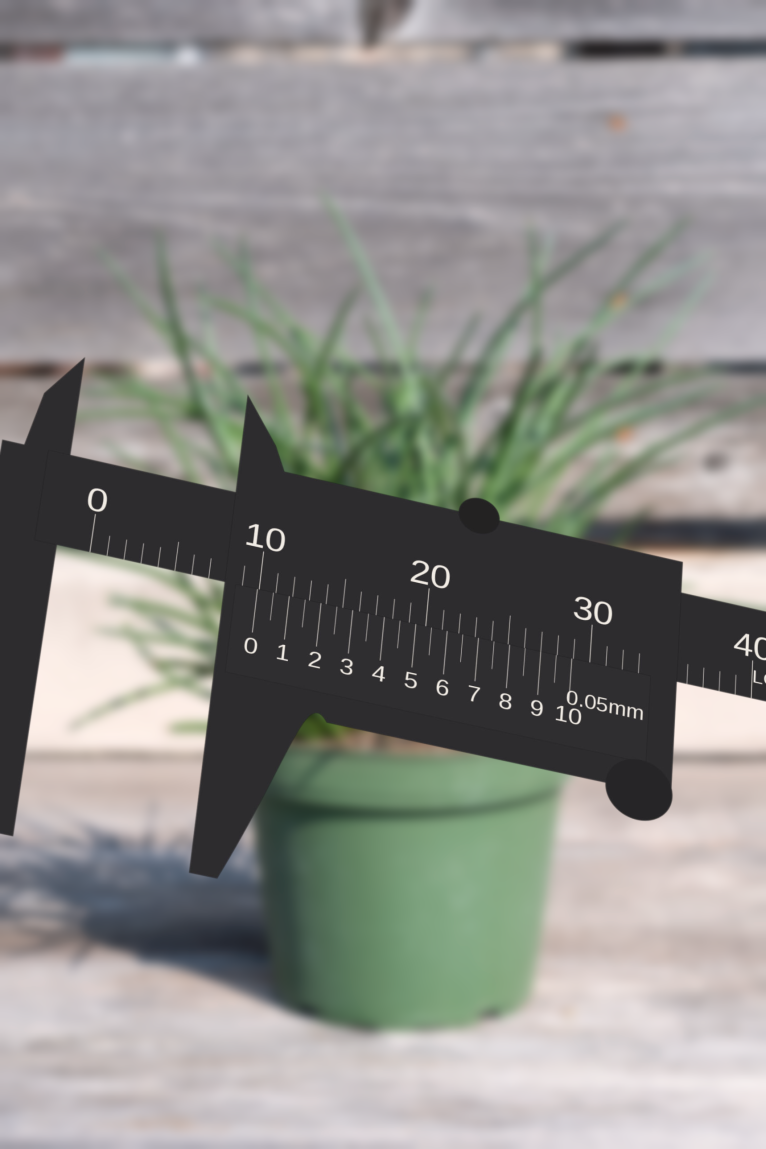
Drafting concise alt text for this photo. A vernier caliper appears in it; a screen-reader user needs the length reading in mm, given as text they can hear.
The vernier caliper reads 9.9 mm
